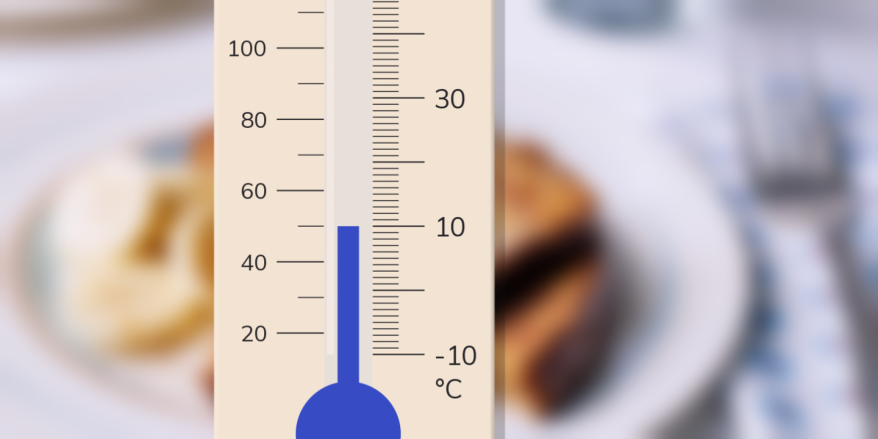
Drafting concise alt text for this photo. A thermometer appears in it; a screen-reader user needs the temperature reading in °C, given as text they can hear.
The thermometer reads 10 °C
